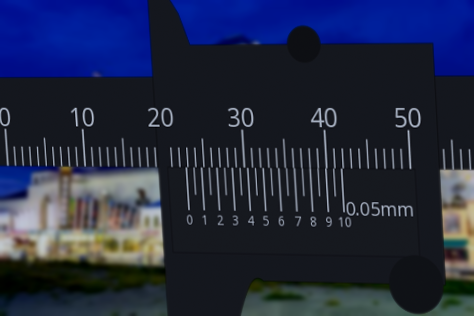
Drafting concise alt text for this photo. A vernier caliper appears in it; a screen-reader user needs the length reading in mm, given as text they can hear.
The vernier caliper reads 22.8 mm
